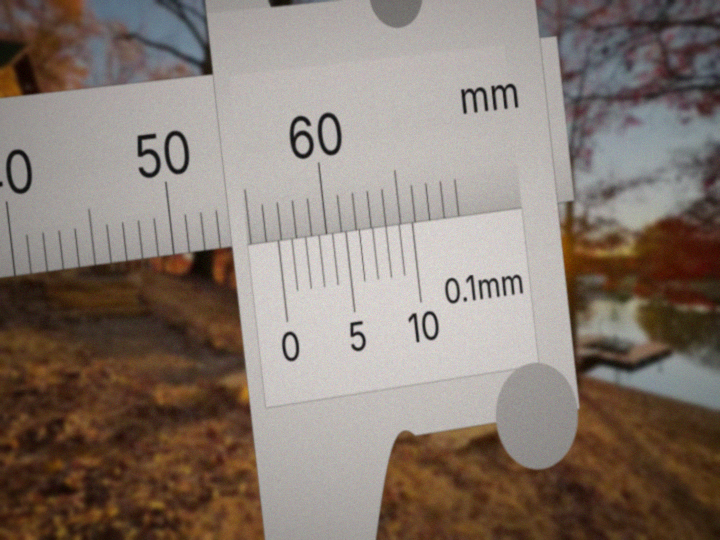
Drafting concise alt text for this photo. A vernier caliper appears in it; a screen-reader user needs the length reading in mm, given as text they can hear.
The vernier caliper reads 56.8 mm
